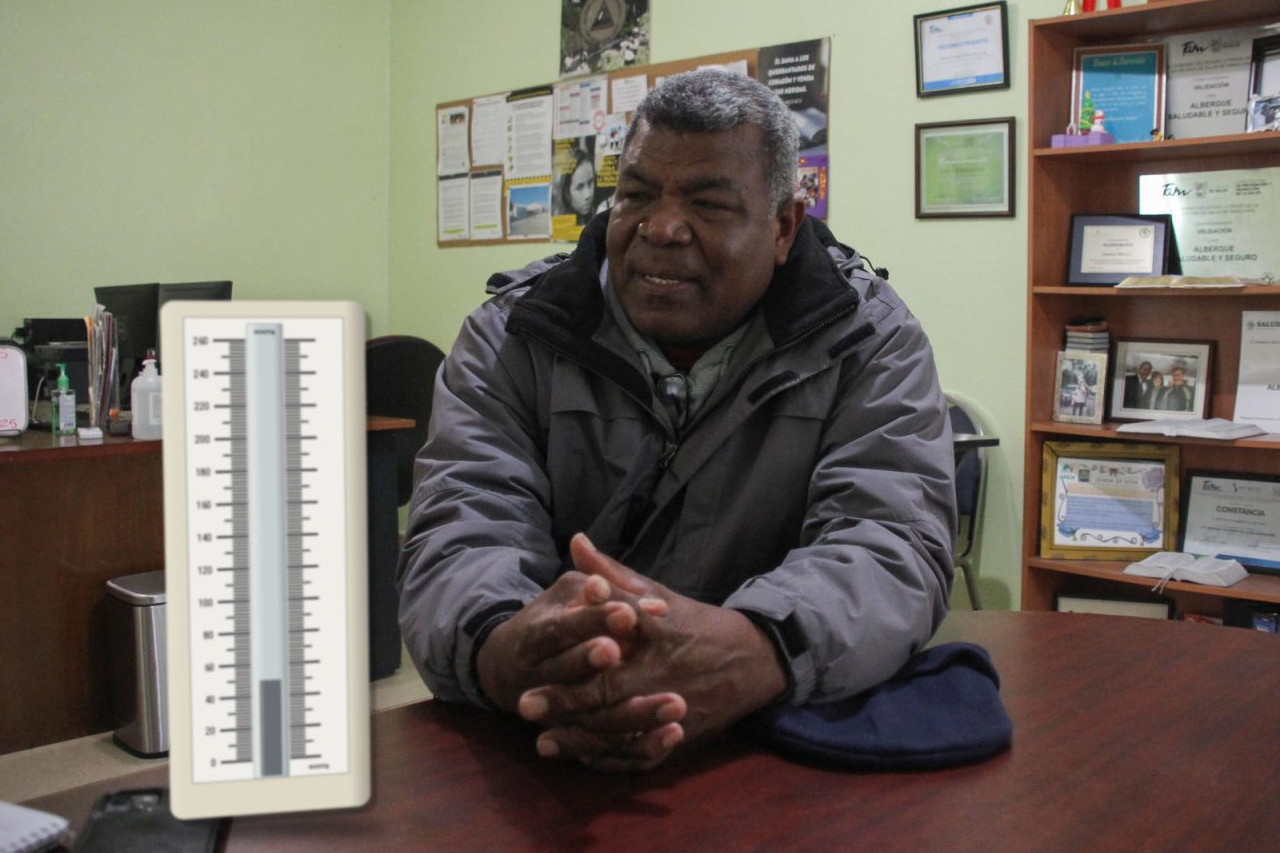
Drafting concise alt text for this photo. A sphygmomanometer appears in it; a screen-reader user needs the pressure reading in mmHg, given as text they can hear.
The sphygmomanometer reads 50 mmHg
